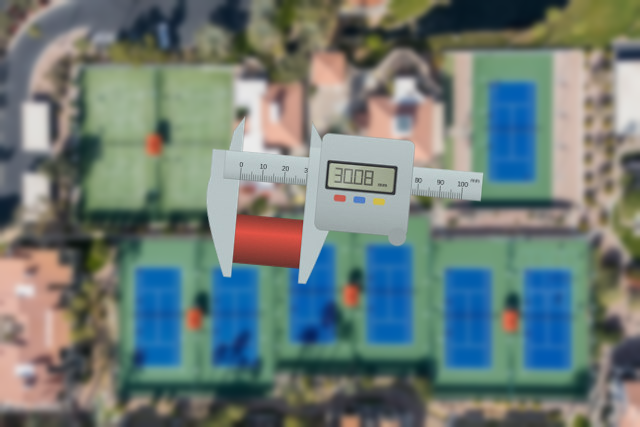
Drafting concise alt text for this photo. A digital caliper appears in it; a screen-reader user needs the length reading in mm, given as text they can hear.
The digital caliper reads 30.08 mm
